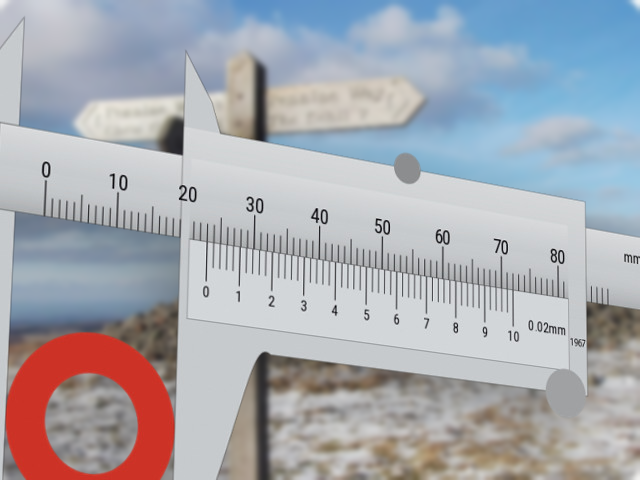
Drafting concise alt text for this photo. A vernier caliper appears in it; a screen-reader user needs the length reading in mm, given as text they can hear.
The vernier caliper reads 23.0 mm
